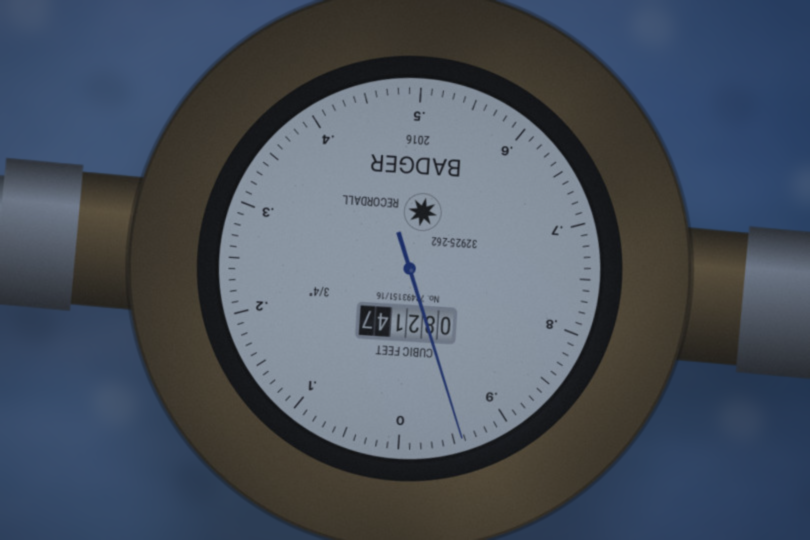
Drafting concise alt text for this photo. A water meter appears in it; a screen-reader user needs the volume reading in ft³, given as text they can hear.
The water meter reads 82146.94 ft³
